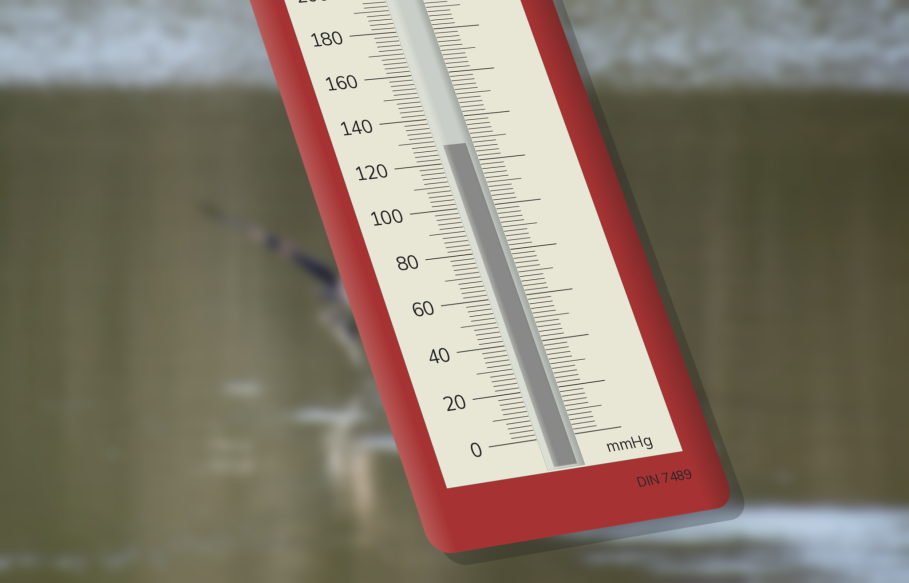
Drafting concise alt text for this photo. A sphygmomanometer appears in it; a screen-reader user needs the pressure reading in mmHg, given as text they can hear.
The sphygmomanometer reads 128 mmHg
